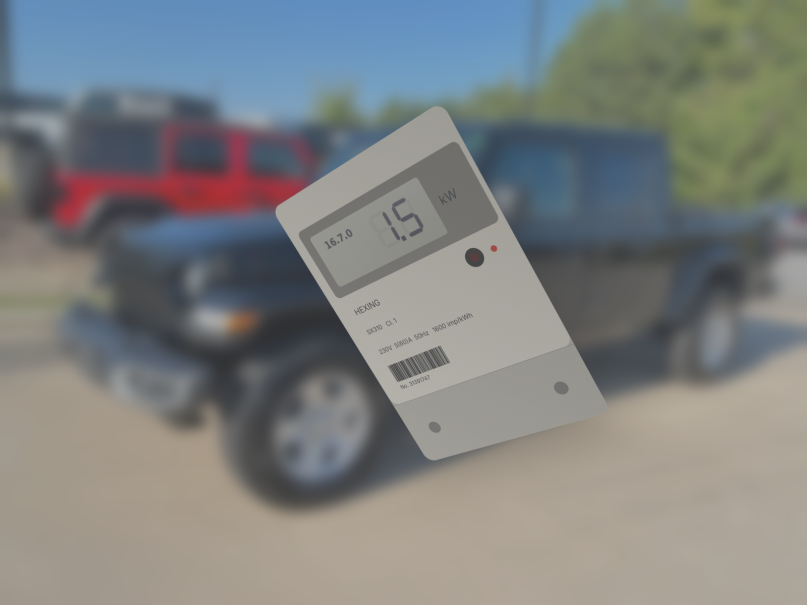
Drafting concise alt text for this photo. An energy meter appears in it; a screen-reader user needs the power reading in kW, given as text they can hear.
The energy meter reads 1.5 kW
